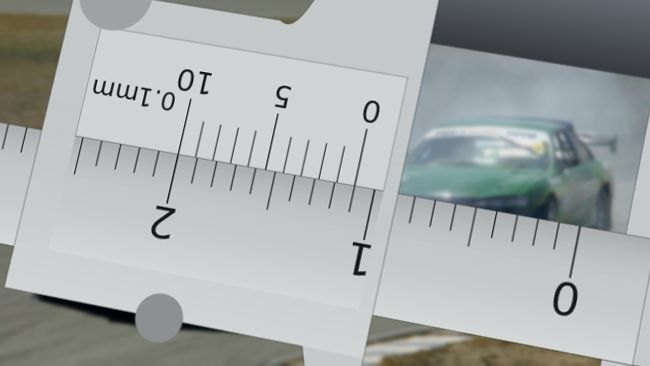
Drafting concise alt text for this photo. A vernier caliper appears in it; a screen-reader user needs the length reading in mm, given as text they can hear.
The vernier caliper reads 11.0 mm
